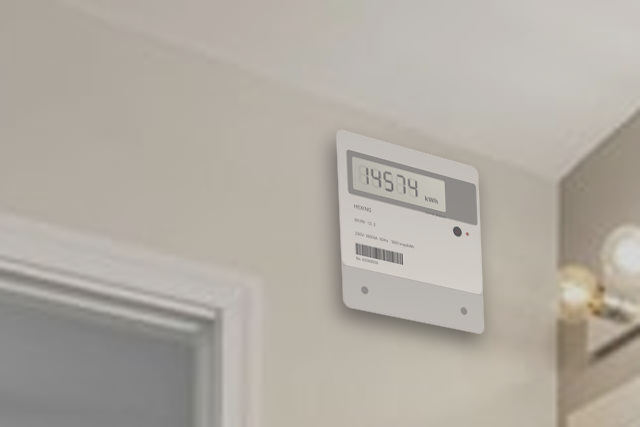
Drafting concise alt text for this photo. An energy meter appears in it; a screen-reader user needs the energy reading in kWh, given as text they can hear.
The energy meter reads 14574 kWh
